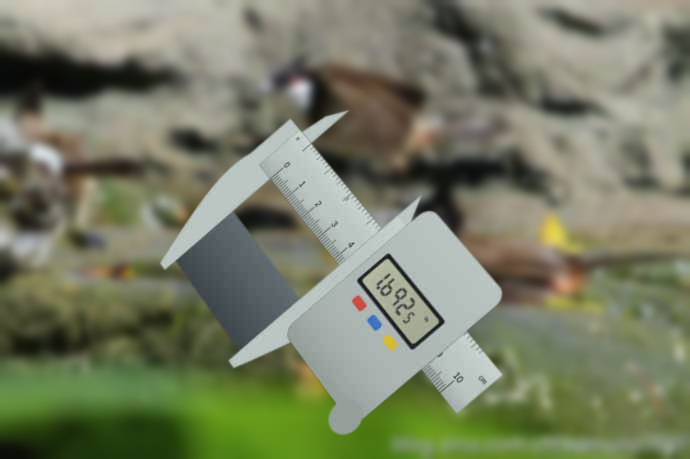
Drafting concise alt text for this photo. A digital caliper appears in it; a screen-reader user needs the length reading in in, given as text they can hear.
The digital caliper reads 1.6925 in
